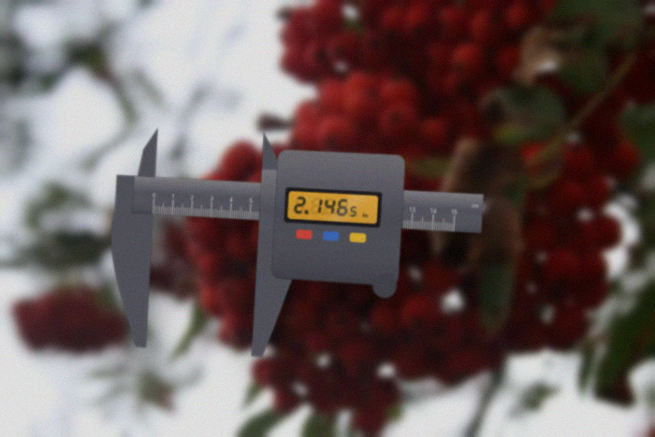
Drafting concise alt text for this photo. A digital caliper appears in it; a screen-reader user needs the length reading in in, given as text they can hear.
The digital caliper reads 2.1465 in
